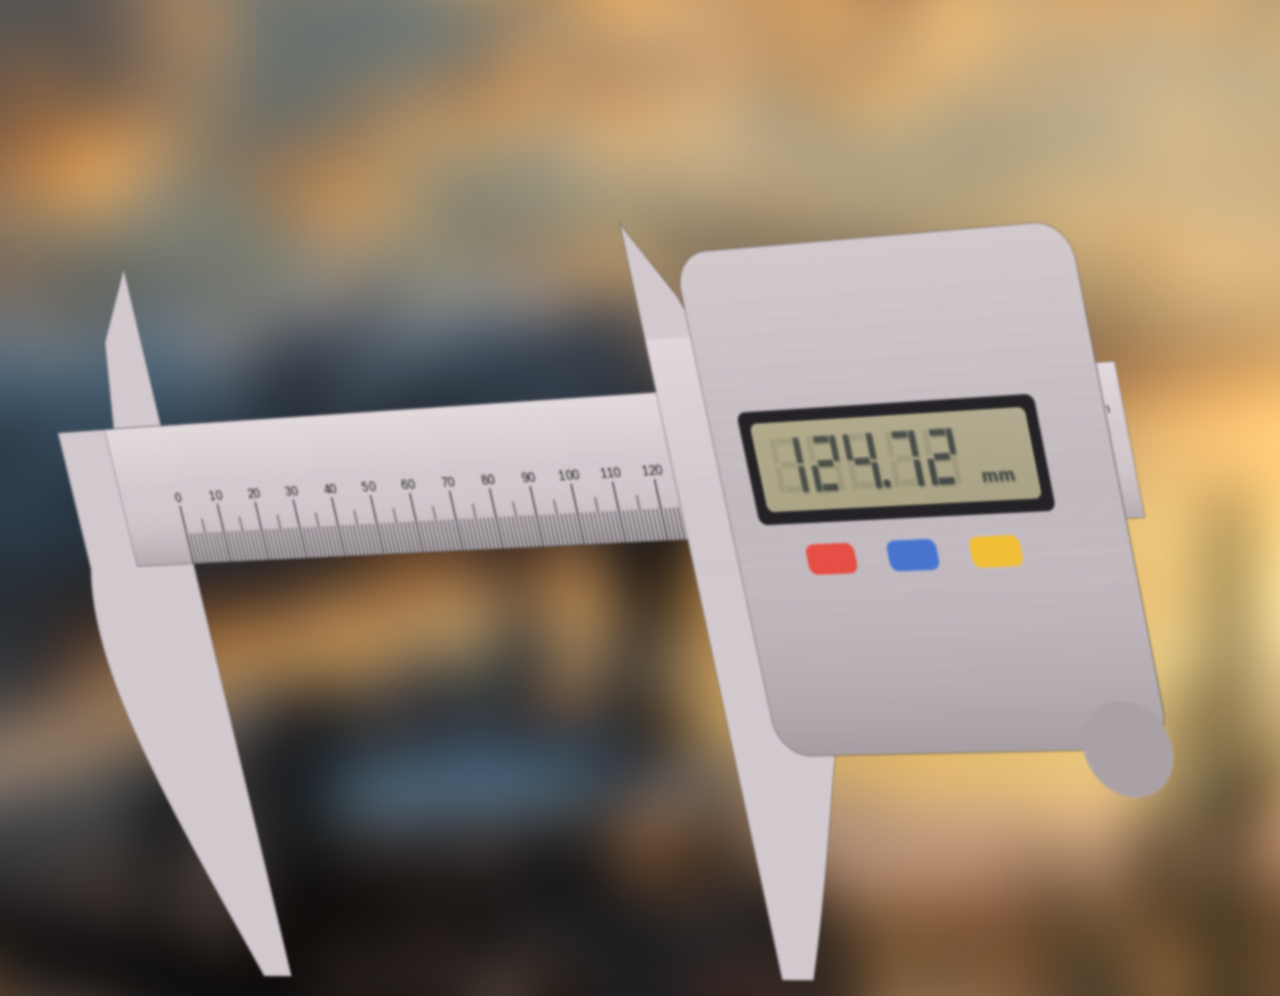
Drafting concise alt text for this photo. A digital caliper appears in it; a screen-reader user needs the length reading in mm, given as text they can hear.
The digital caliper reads 124.72 mm
